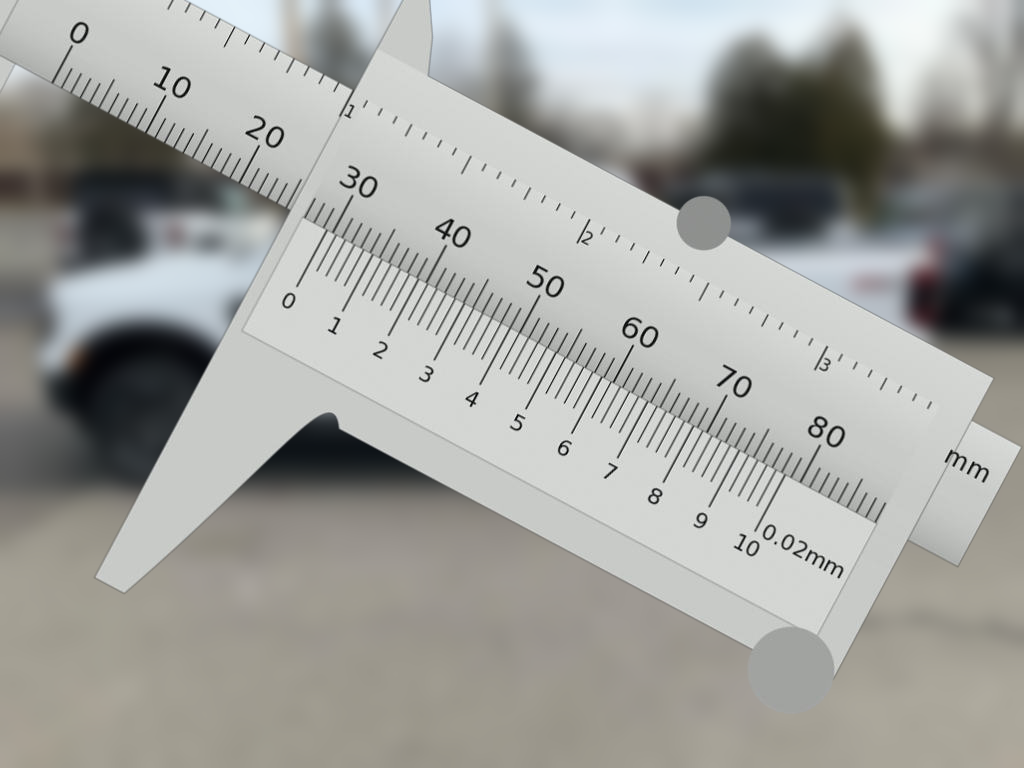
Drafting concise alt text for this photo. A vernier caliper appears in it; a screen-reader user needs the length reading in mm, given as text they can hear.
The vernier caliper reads 29.4 mm
